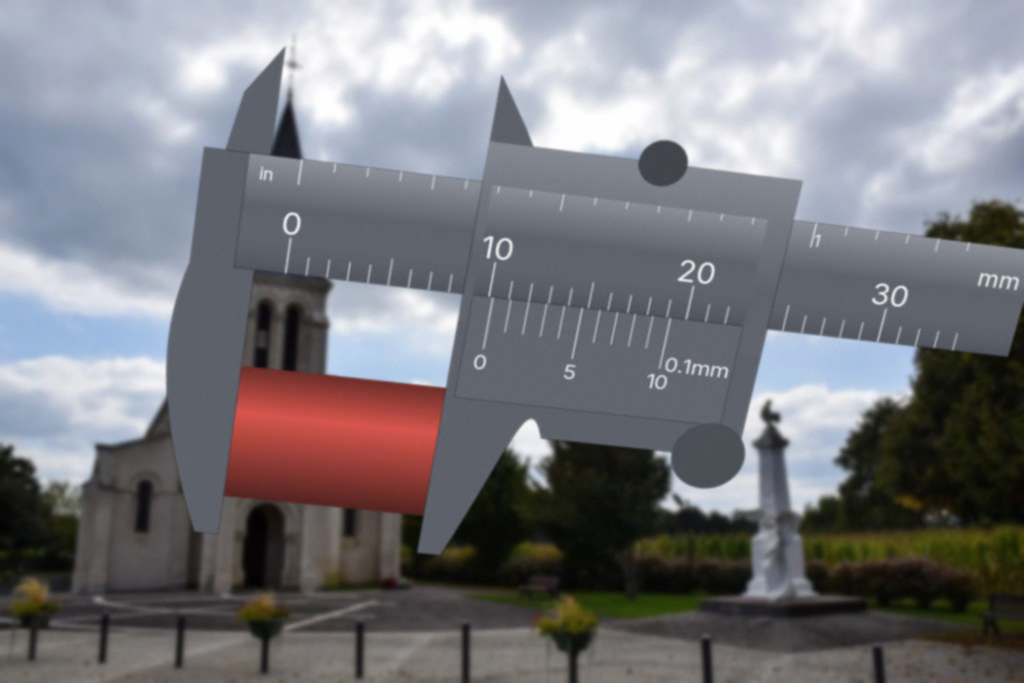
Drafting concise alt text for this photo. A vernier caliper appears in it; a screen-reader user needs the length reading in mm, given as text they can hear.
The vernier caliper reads 10.2 mm
